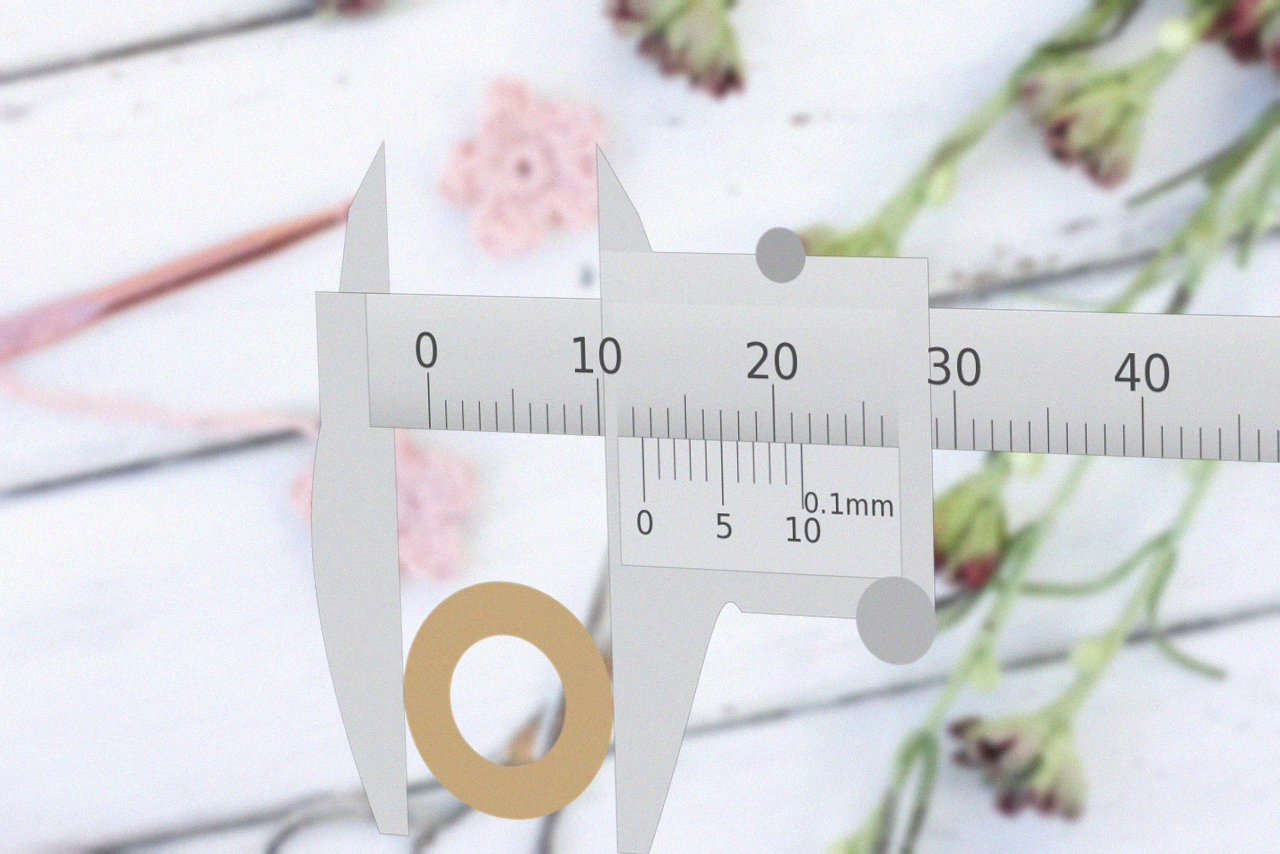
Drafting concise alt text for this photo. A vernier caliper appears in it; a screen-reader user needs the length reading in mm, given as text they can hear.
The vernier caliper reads 12.5 mm
